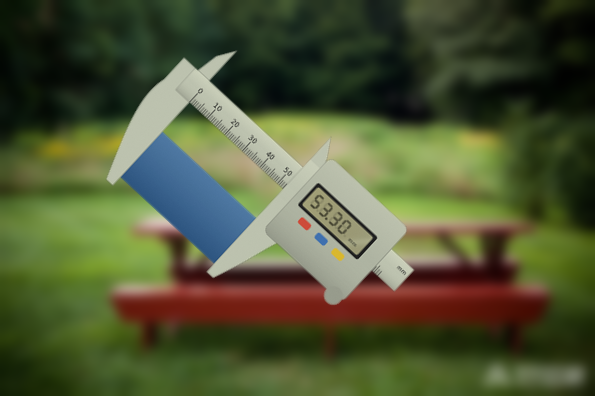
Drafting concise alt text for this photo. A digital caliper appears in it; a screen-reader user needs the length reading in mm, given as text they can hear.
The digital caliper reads 53.30 mm
